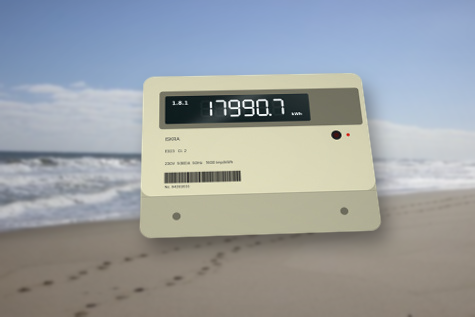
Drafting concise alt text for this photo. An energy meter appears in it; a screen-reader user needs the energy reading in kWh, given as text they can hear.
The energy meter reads 17990.7 kWh
